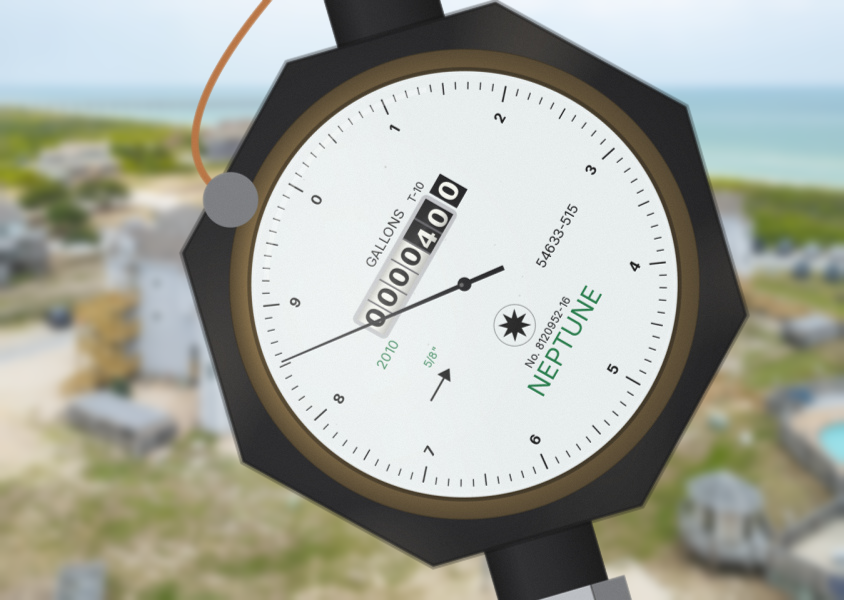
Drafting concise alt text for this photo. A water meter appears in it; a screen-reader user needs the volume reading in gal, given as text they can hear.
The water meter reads 398.5 gal
